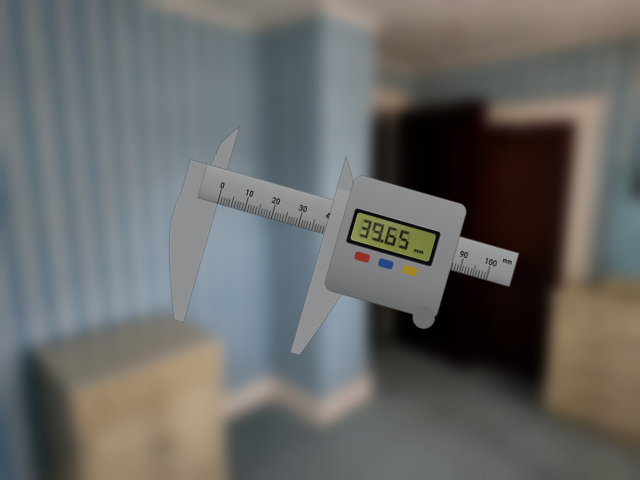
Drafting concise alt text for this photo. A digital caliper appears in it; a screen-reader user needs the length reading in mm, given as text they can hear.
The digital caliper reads 39.65 mm
